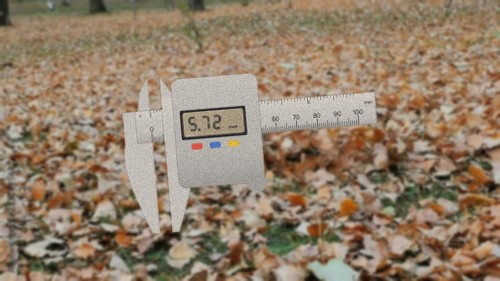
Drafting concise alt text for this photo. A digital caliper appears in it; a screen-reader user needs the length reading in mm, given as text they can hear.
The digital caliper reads 5.72 mm
